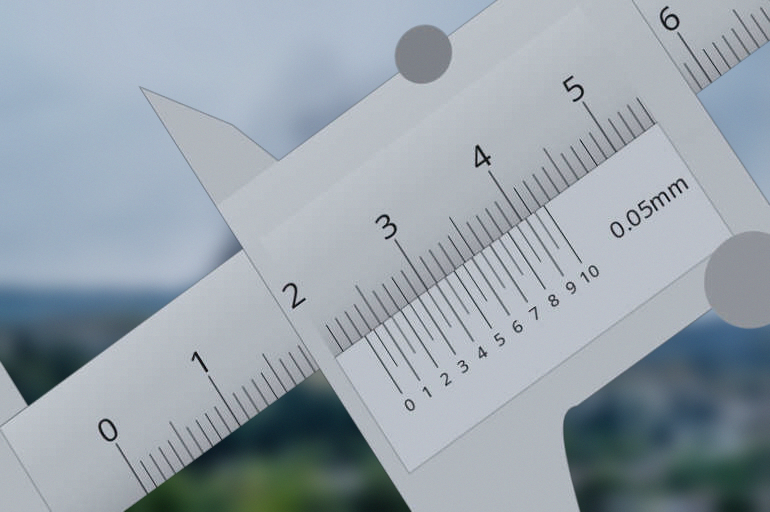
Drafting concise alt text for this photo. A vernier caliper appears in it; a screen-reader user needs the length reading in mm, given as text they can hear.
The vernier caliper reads 23.3 mm
